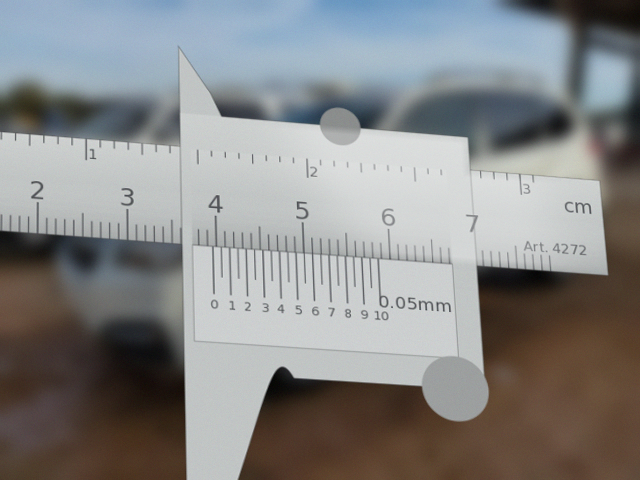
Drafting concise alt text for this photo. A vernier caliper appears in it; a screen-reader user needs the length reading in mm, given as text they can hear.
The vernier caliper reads 39.6 mm
